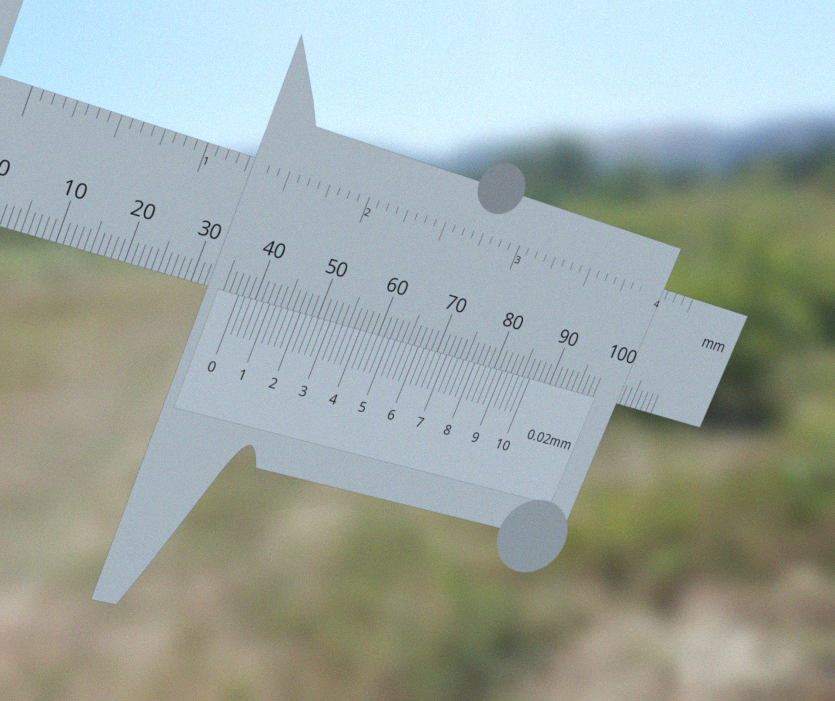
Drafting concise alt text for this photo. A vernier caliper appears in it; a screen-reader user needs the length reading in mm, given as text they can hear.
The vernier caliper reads 37.4 mm
